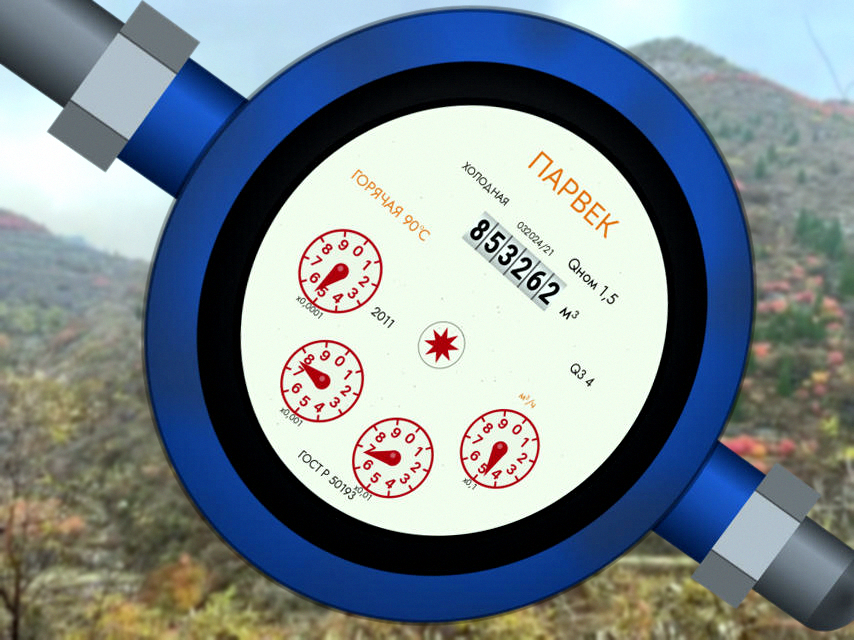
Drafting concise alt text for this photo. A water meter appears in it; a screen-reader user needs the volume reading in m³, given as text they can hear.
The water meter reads 853262.4675 m³
